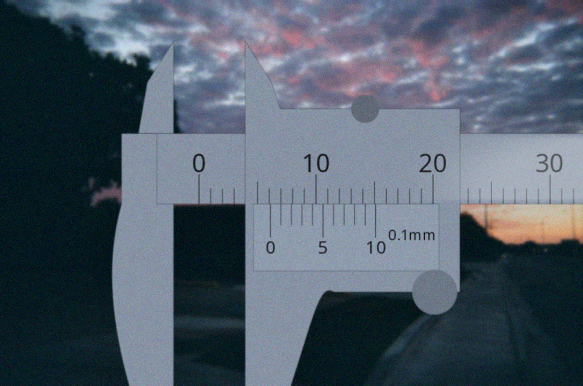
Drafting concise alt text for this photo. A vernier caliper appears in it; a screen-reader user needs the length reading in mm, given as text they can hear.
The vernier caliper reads 6.1 mm
